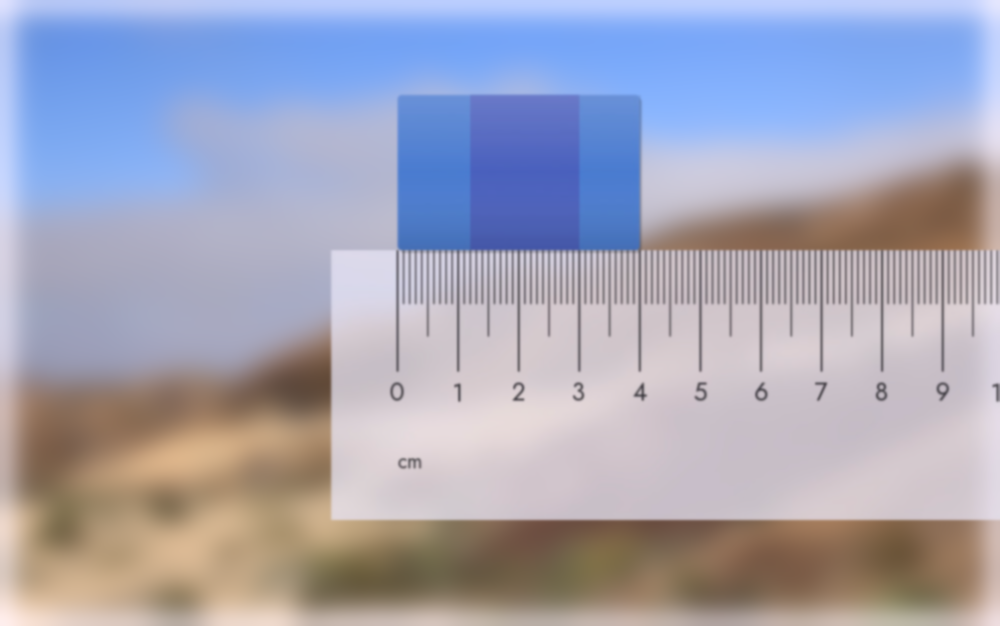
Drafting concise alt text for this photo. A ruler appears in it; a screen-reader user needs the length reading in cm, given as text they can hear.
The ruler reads 4 cm
